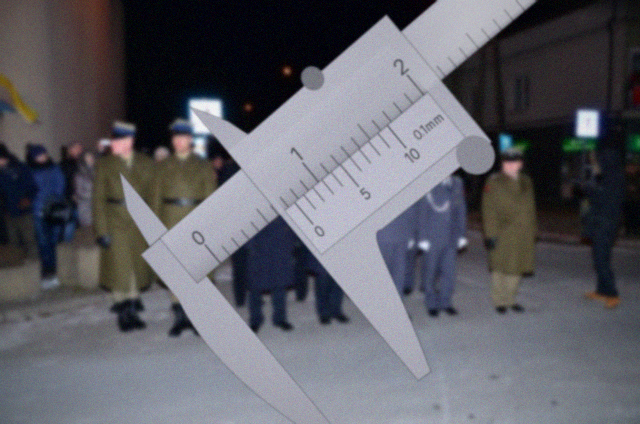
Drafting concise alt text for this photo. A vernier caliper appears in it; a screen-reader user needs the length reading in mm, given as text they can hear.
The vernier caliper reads 7.6 mm
